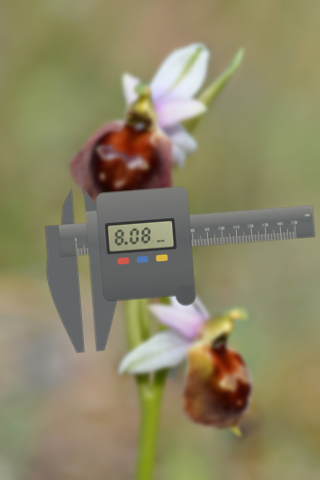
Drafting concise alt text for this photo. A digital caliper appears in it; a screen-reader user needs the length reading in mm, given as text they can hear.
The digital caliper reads 8.08 mm
